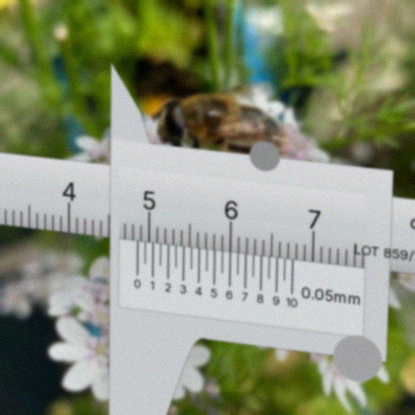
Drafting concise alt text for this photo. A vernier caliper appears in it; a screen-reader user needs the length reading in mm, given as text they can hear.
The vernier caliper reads 48.6 mm
